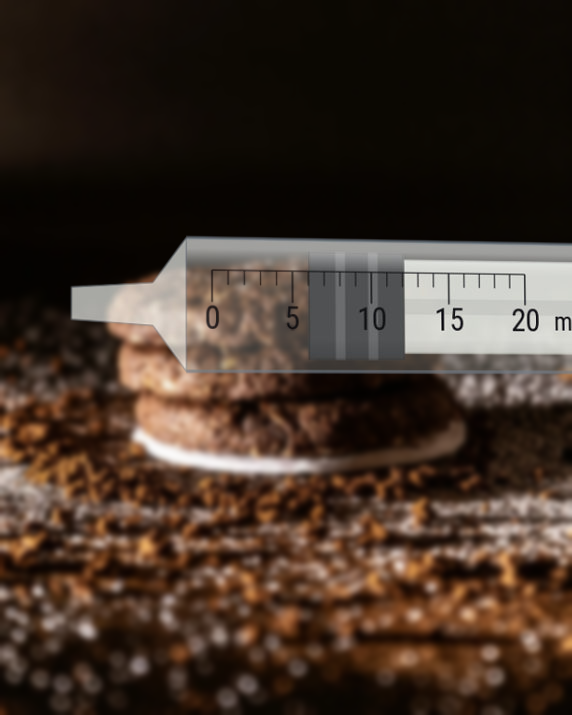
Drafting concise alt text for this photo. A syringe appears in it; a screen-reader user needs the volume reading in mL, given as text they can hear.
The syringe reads 6 mL
